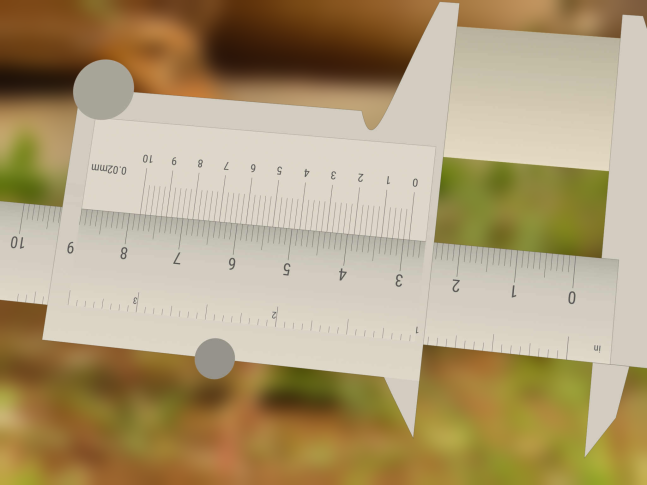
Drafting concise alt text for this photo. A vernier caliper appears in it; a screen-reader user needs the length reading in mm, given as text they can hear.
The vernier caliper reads 29.0 mm
